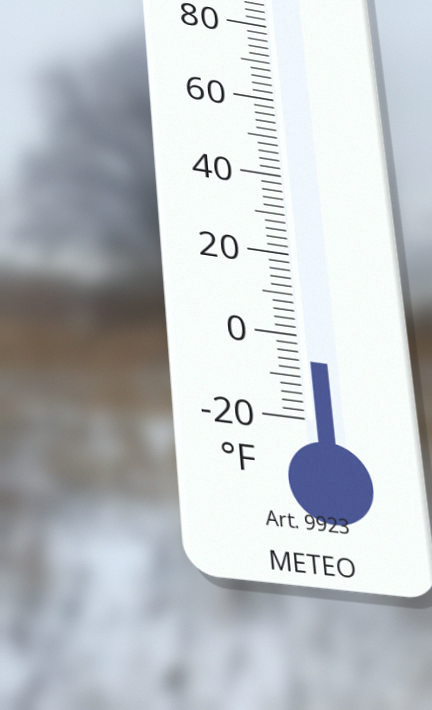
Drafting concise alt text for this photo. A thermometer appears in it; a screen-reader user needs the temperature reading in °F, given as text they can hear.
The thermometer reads -6 °F
